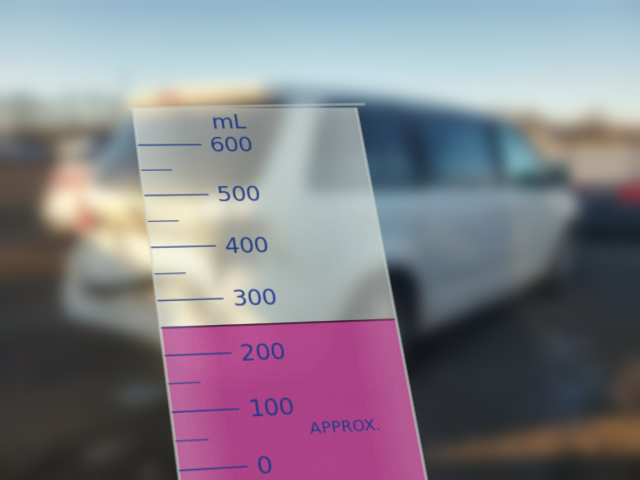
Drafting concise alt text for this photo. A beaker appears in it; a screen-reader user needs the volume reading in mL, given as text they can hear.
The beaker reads 250 mL
